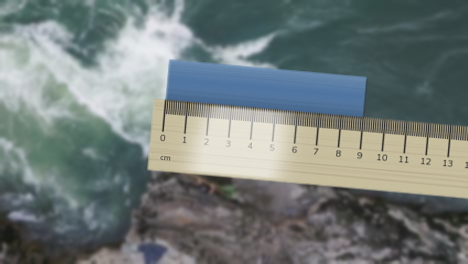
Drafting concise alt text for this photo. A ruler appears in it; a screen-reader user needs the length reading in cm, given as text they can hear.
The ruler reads 9 cm
